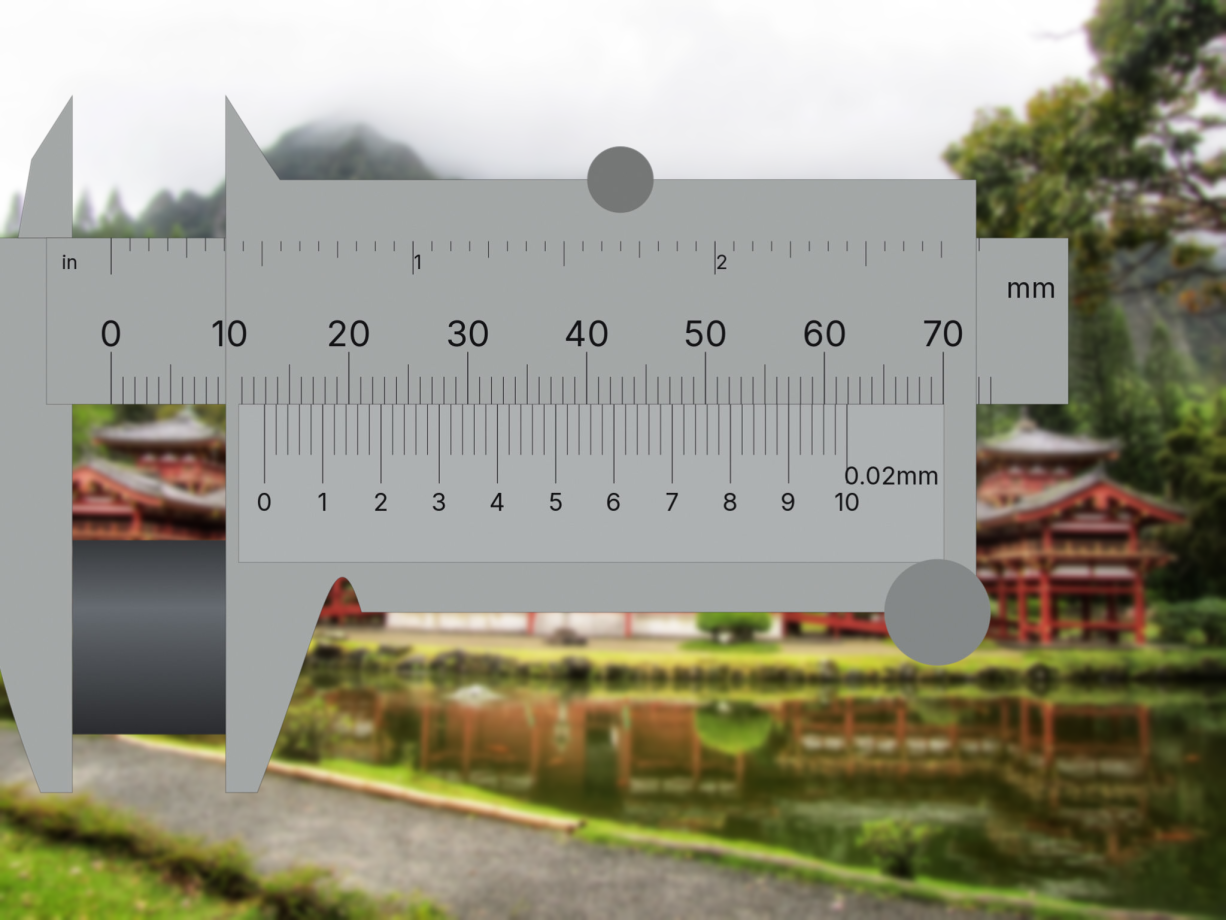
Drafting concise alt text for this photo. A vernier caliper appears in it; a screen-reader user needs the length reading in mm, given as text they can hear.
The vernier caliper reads 12.9 mm
